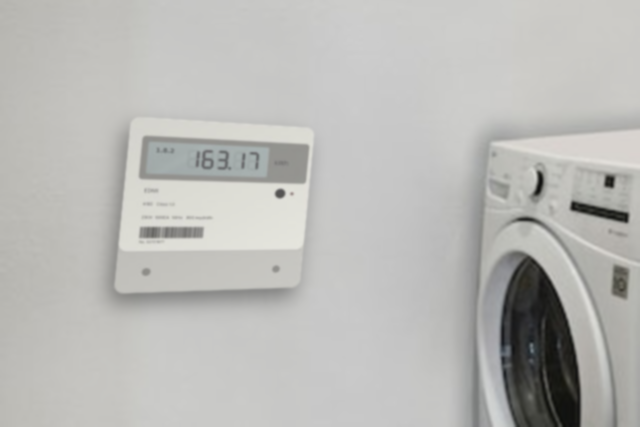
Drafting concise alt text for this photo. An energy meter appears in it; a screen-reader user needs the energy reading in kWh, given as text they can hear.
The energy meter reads 163.17 kWh
